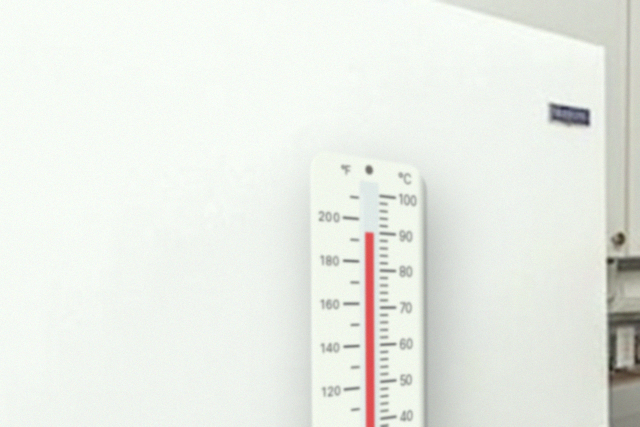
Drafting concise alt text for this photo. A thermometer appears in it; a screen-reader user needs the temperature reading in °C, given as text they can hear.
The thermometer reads 90 °C
